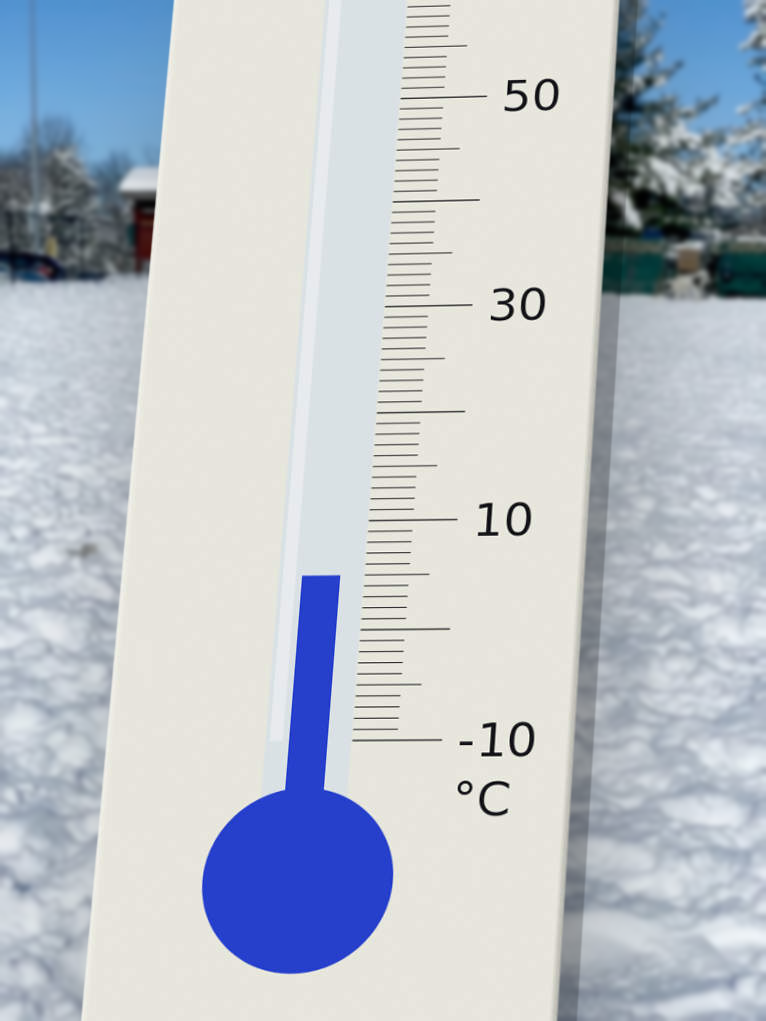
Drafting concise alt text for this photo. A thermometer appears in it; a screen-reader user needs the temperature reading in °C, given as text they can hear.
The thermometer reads 5 °C
